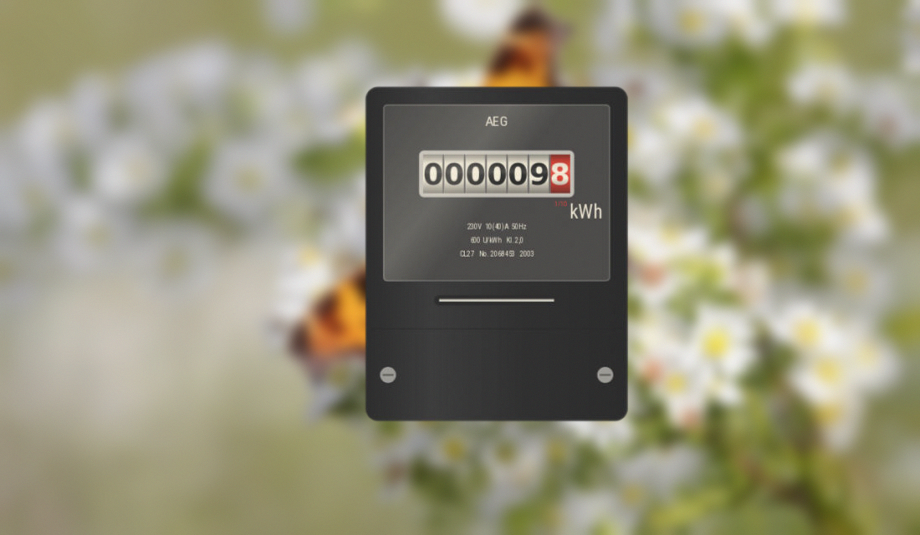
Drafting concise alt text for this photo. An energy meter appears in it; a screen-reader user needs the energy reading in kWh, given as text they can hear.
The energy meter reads 9.8 kWh
